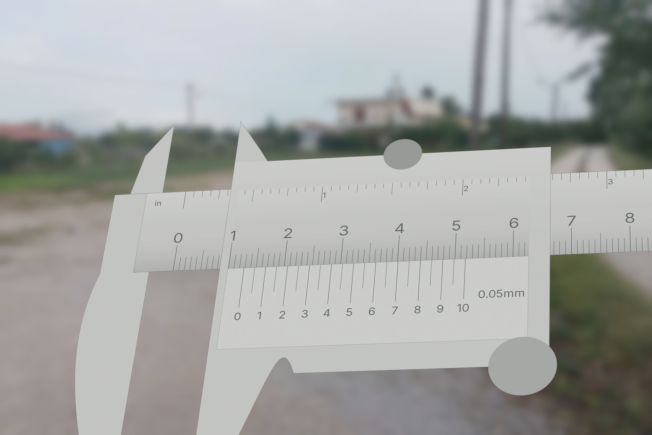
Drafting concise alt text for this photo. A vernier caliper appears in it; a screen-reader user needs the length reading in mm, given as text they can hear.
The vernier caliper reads 12.8 mm
